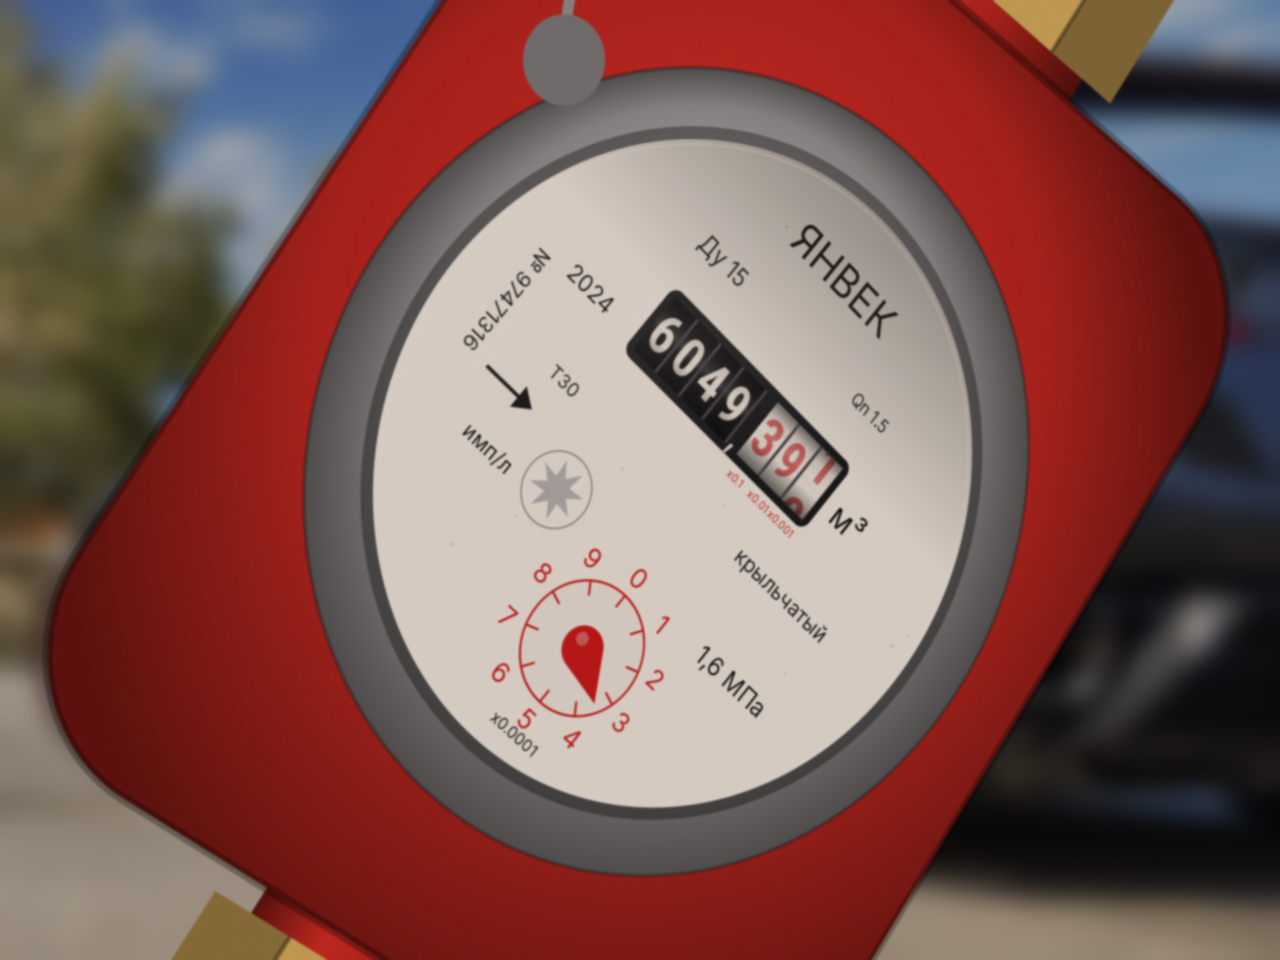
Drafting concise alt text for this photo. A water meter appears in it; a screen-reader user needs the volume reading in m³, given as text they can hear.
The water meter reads 6049.3913 m³
